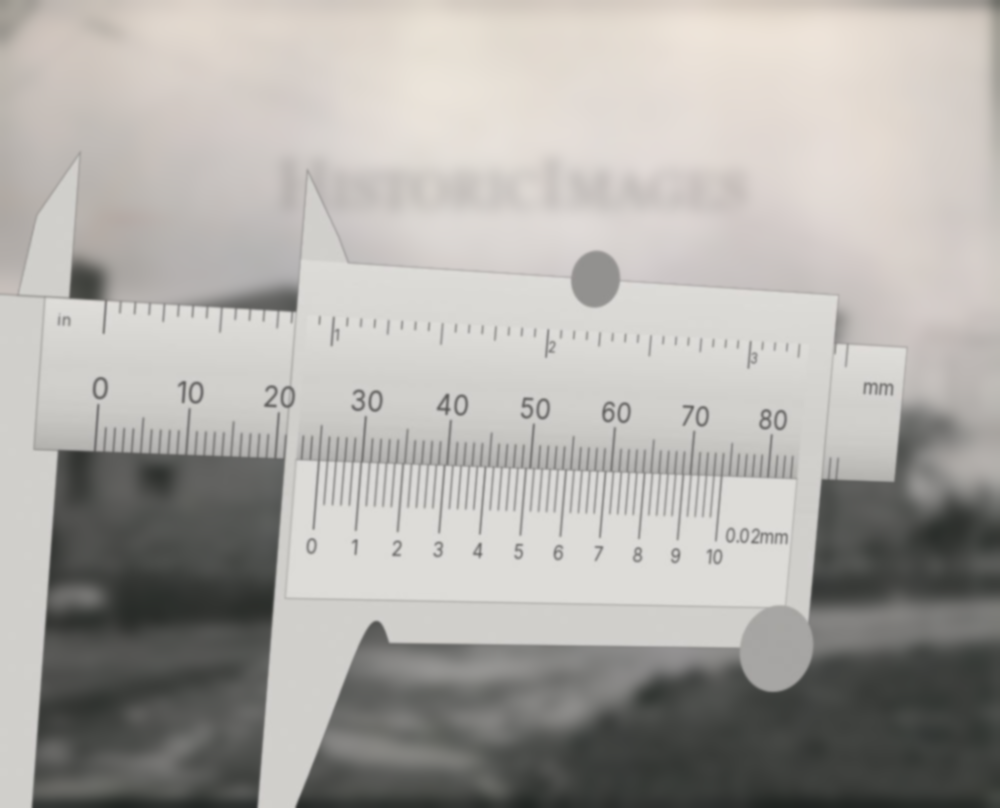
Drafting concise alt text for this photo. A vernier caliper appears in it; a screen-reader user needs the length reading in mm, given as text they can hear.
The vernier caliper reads 25.0 mm
